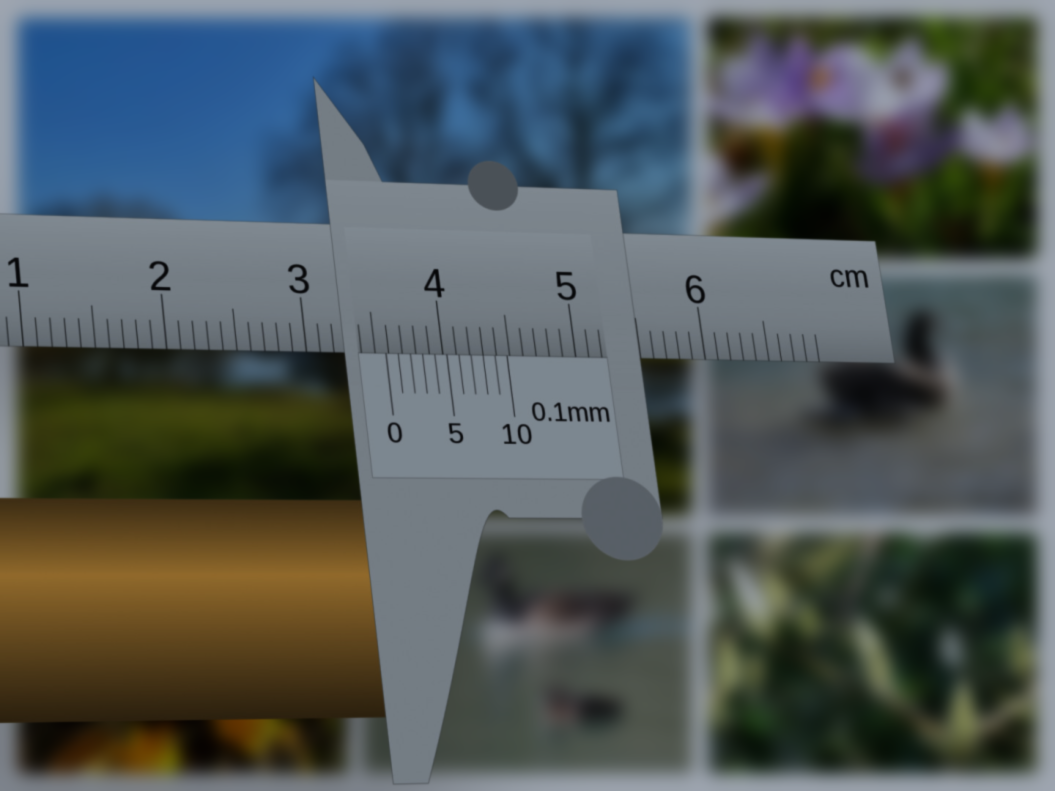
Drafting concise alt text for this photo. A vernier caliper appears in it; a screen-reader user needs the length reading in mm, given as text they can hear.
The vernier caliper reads 35.8 mm
